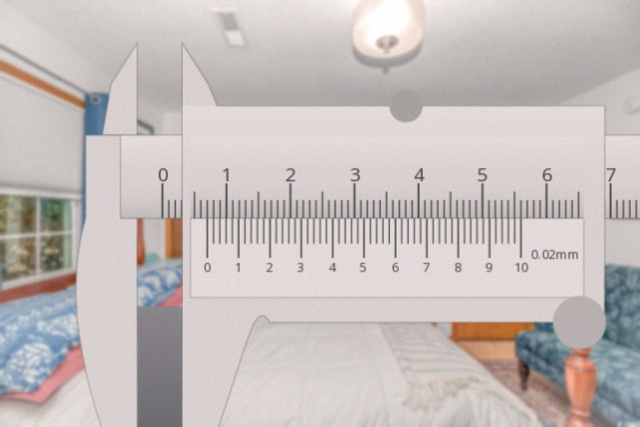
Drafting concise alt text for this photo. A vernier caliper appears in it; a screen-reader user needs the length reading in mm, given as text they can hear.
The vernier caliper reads 7.0 mm
